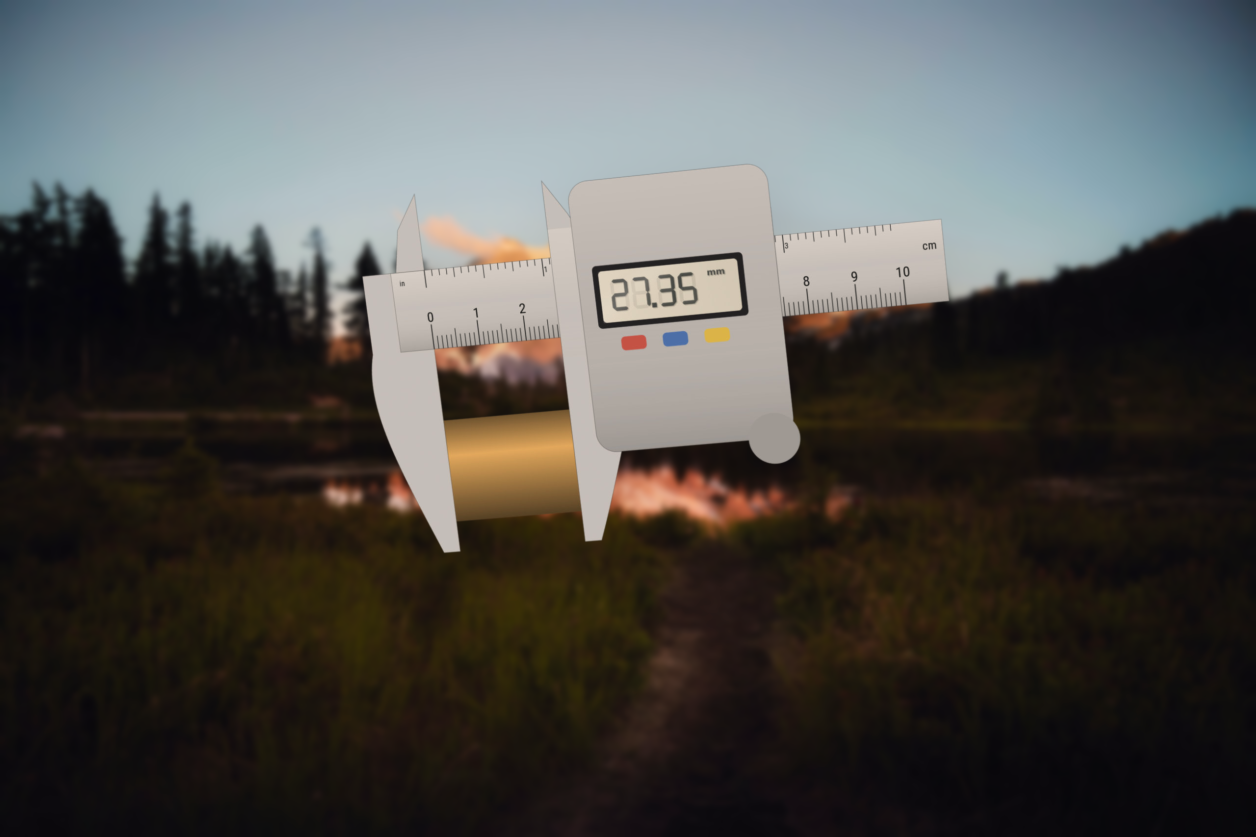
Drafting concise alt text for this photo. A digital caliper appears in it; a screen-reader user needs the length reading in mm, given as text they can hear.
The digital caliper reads 27.35 mm
